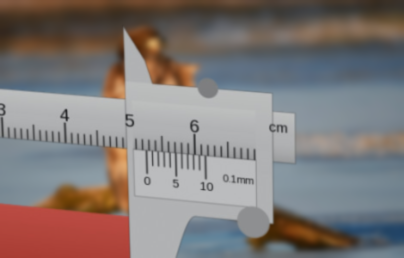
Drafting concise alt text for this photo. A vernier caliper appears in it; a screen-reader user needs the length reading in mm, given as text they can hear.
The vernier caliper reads 52.6 mm
